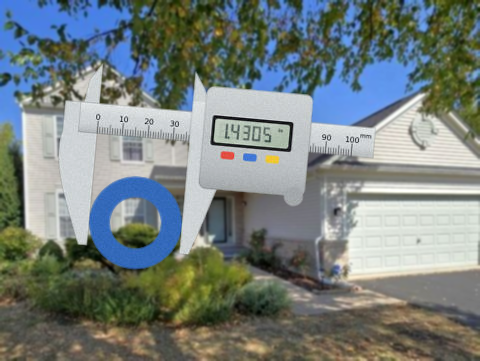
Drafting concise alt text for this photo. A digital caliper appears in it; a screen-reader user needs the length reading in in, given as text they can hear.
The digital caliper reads 1.4305 in
